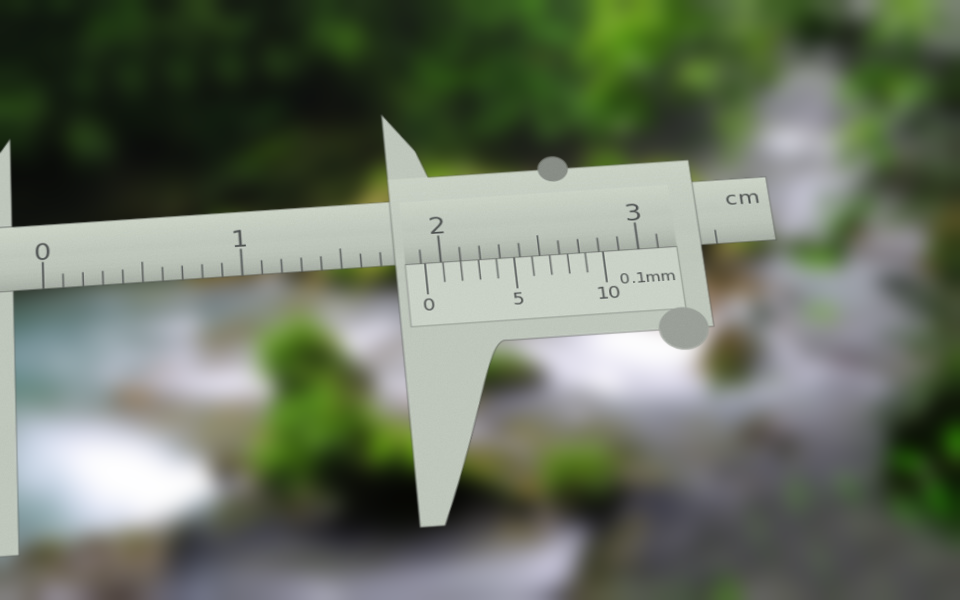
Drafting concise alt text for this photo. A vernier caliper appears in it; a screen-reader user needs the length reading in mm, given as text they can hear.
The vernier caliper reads 19.2 mm
